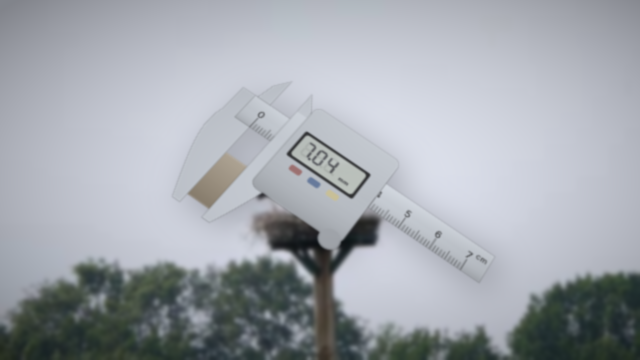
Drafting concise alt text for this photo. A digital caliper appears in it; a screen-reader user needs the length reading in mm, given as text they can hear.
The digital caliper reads 7.04 mm
